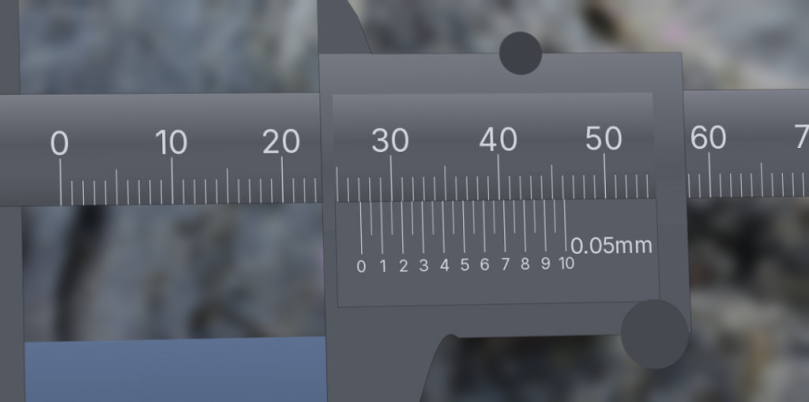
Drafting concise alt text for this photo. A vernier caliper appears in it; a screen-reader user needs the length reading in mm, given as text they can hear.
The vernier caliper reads 27.1 mm
